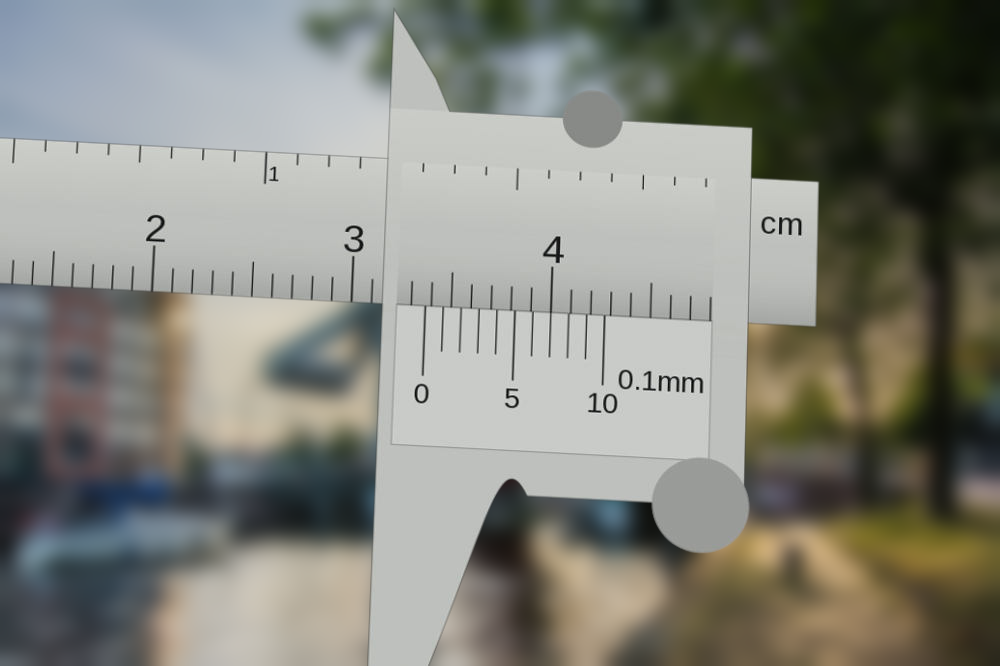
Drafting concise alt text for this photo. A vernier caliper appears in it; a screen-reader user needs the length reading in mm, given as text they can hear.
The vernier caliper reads 33.7 mm
